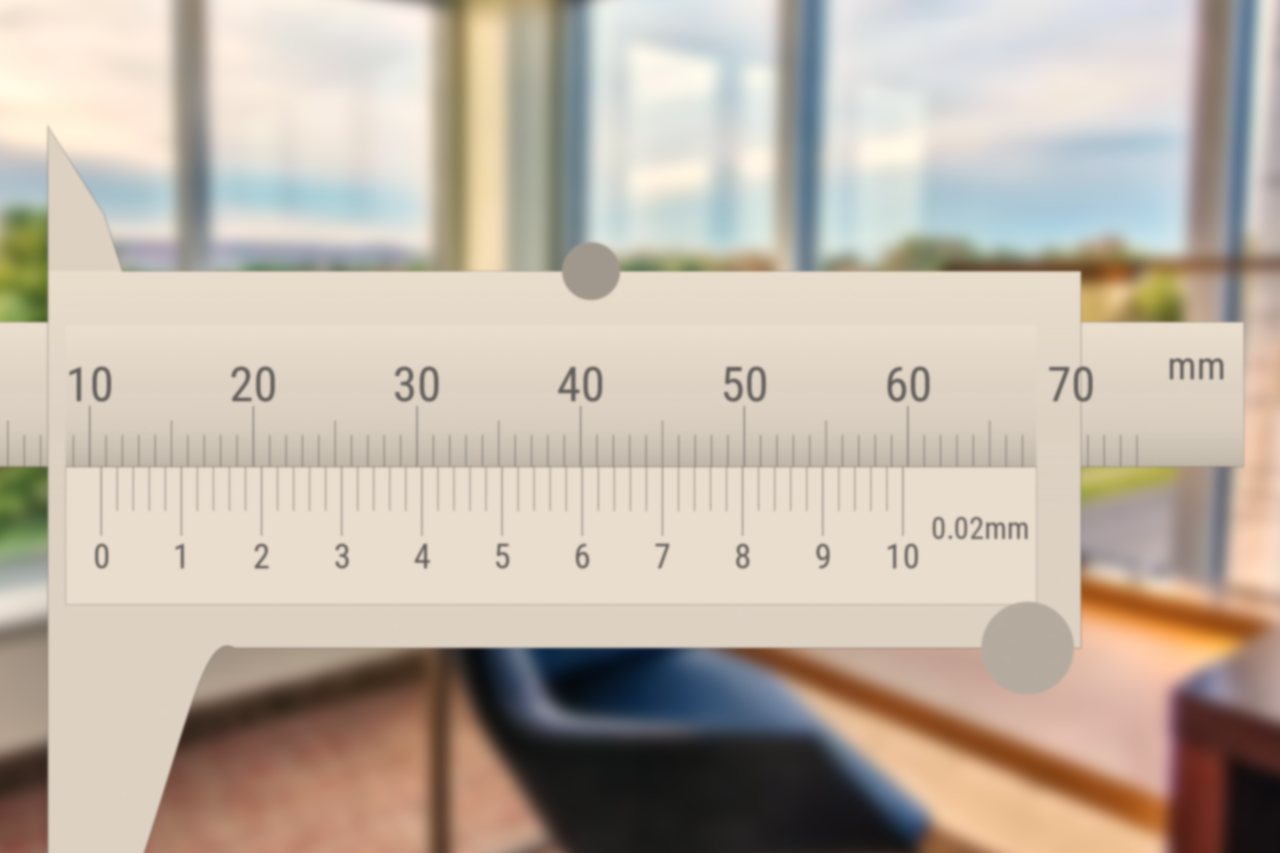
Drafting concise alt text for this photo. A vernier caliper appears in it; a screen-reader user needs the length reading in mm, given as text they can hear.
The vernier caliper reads 10.7 mm
